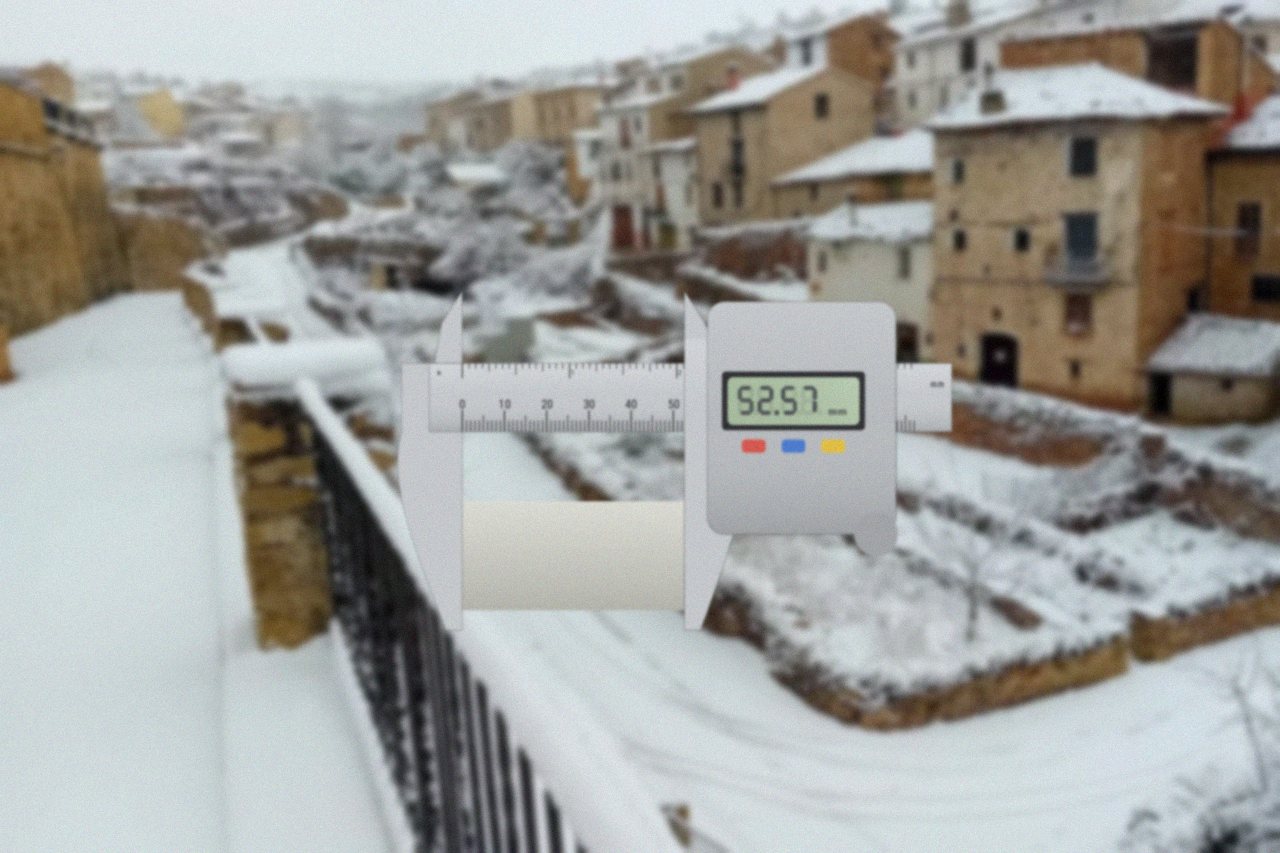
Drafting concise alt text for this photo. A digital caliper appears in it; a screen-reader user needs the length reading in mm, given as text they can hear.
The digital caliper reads 52.57 mm
